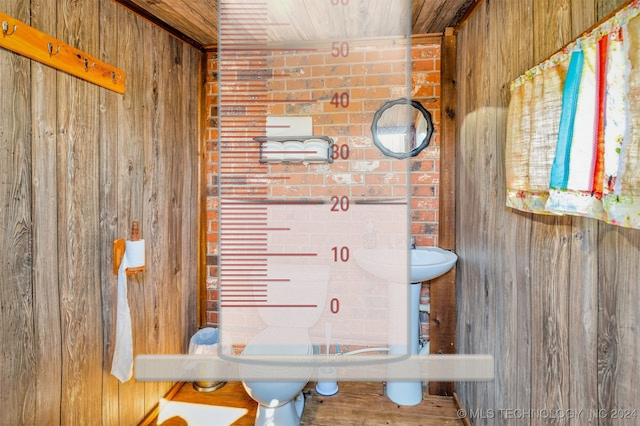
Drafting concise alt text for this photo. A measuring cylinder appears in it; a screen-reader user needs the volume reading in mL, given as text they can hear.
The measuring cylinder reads 20 mL
